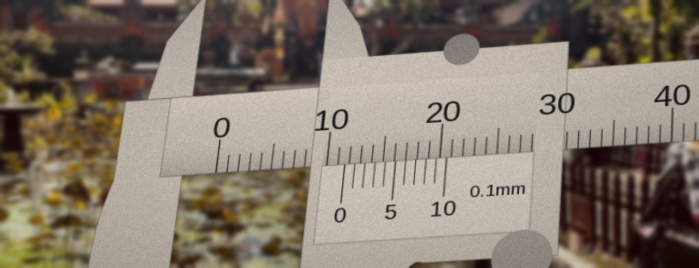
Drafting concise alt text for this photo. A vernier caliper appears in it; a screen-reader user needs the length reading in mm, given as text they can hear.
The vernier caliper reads 11.6 mm
